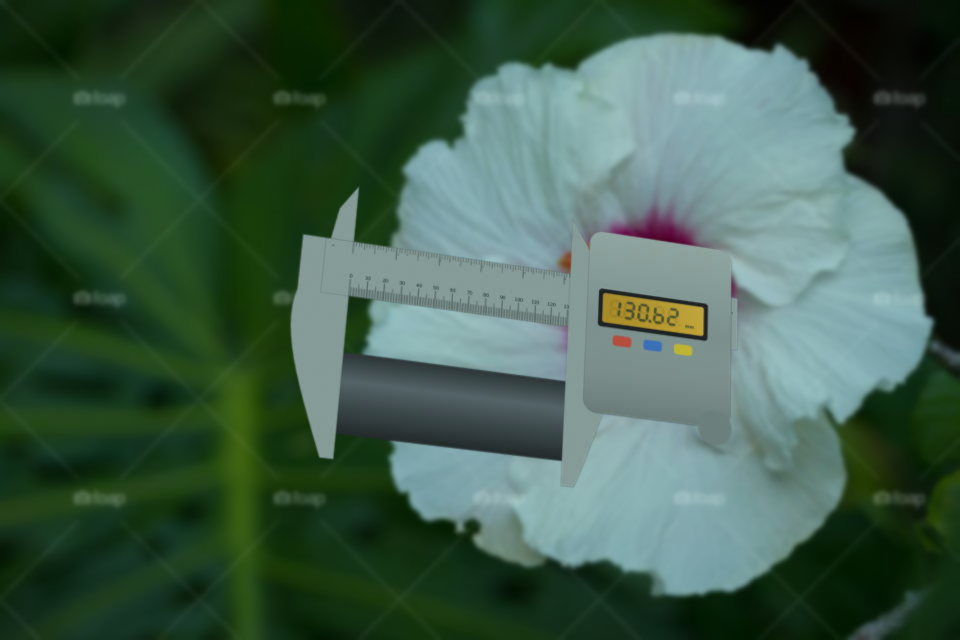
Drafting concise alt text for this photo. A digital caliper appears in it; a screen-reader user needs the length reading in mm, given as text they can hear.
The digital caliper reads 130.62 mm
